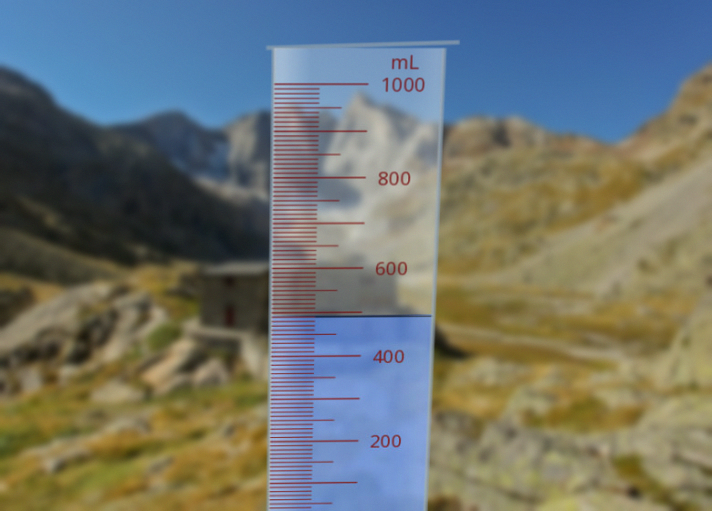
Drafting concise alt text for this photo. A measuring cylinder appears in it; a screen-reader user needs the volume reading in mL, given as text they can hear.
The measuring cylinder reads 490 mL
